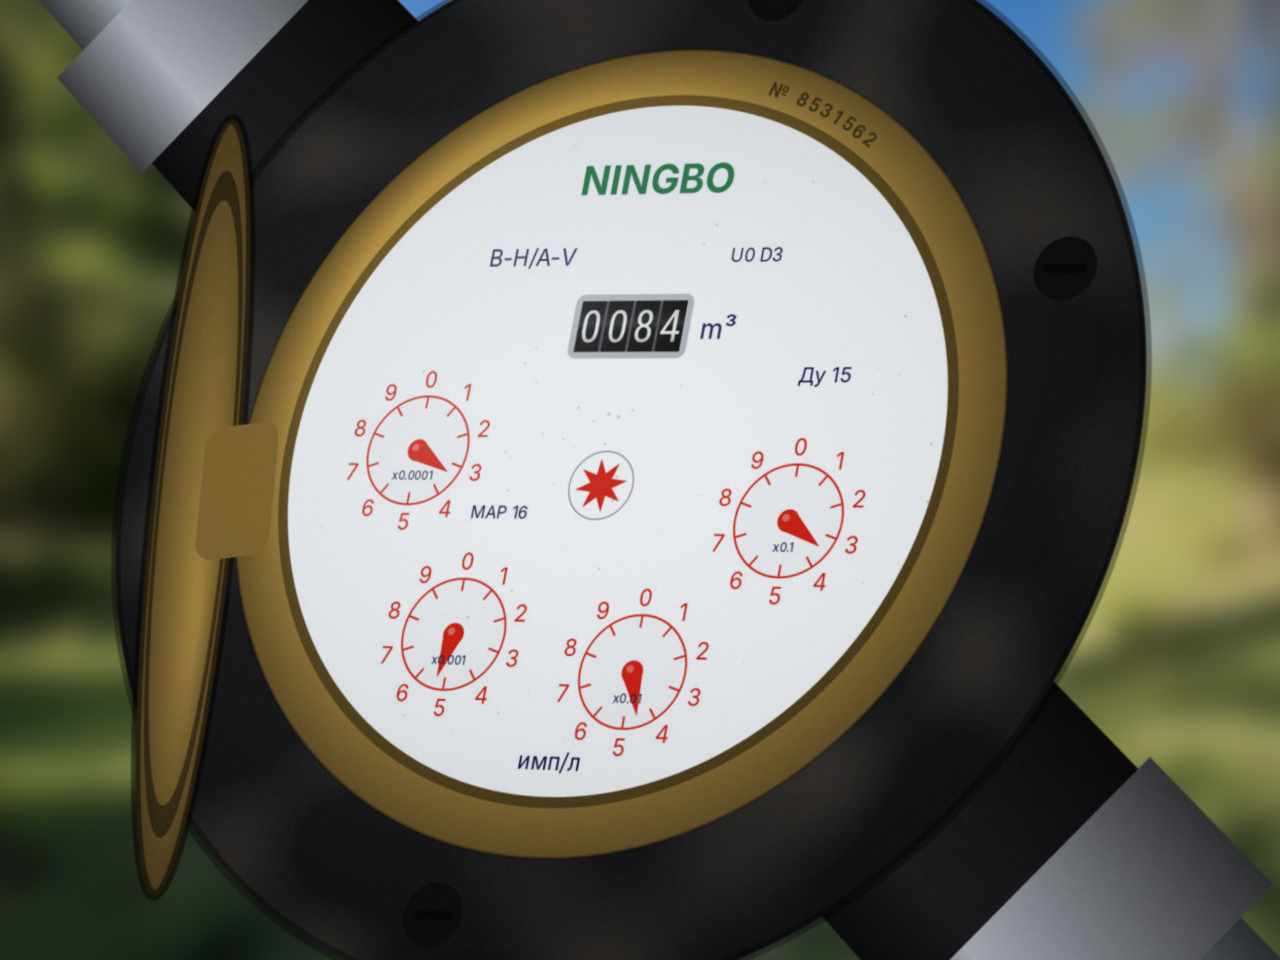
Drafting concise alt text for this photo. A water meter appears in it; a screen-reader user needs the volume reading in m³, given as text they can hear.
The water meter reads 84.3453 m³
